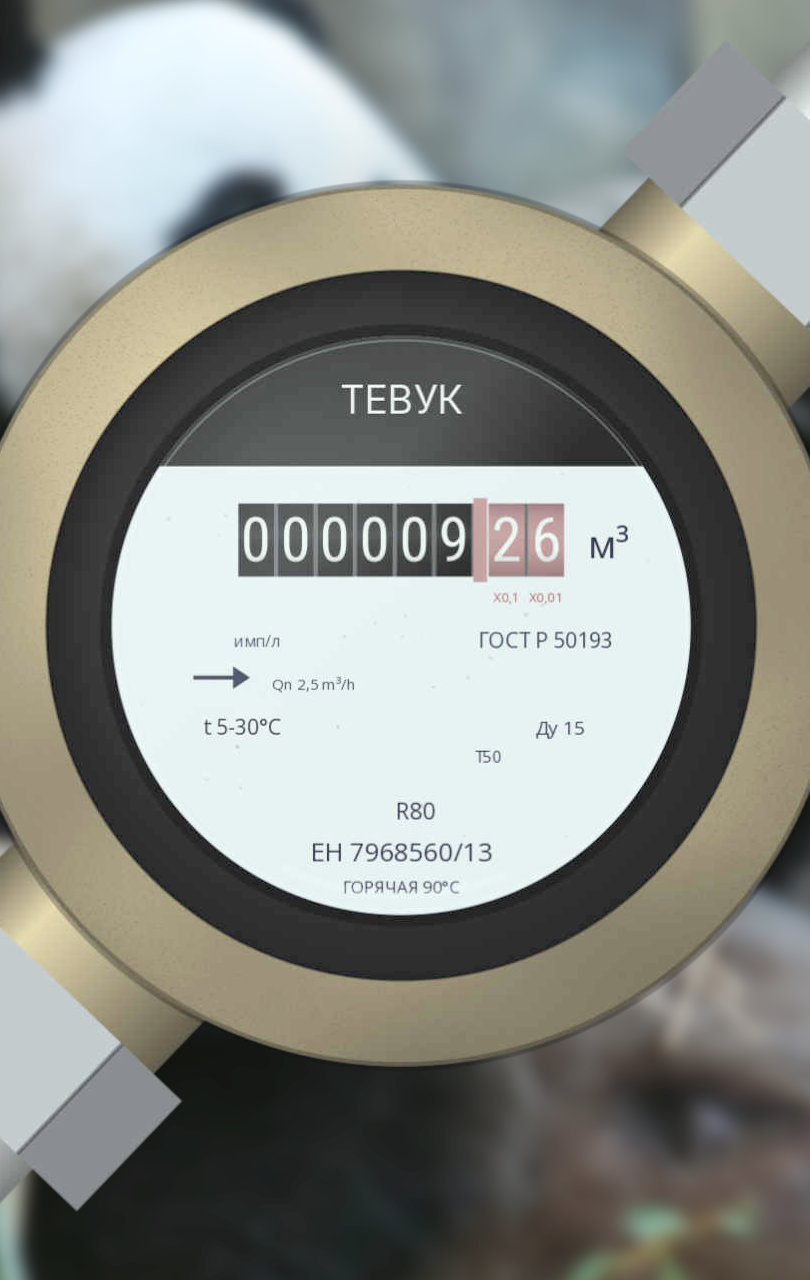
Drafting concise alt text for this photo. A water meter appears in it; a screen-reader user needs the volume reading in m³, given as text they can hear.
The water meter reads 9.26 m³
